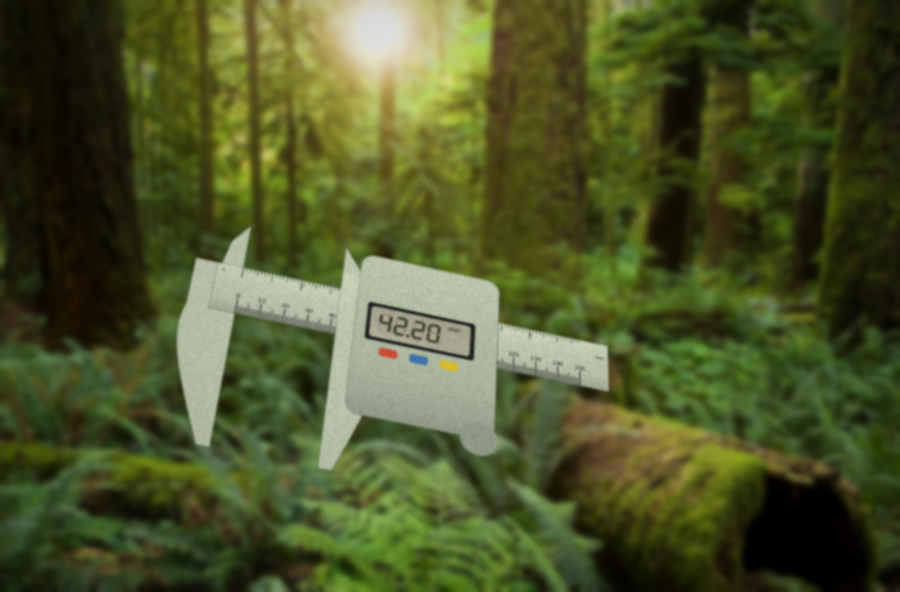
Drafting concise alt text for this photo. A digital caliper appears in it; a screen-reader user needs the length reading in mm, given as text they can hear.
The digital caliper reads 42.20 mm
